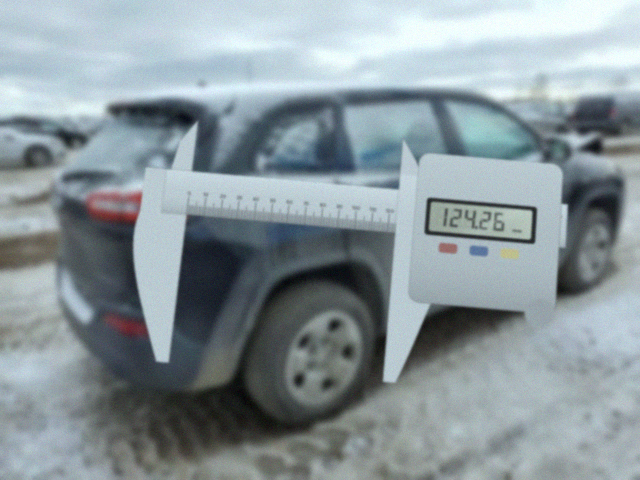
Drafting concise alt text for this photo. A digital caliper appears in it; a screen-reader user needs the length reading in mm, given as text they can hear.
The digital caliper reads 124.26 mm
